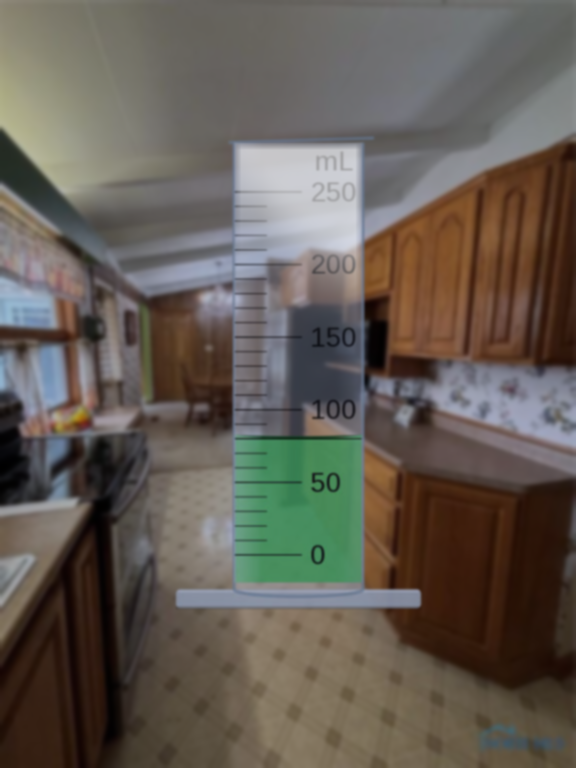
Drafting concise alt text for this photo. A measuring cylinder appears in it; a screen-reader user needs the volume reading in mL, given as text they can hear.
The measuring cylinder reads 80 mL
